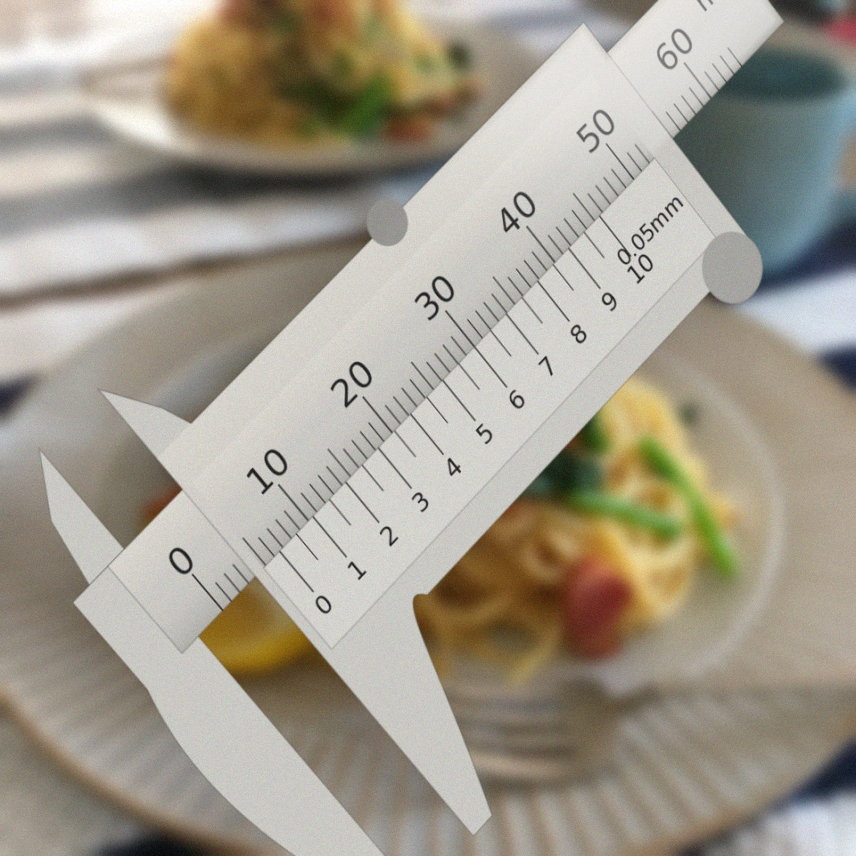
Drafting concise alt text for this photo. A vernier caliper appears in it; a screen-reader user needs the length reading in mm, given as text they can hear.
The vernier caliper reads 6.6 mm
